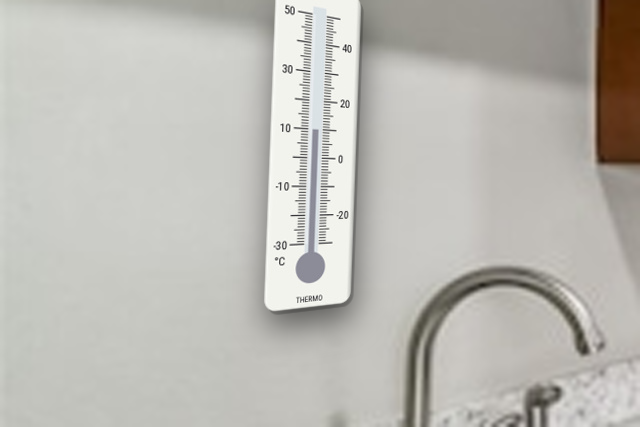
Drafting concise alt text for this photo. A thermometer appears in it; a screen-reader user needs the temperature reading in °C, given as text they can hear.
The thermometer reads 10 °C
